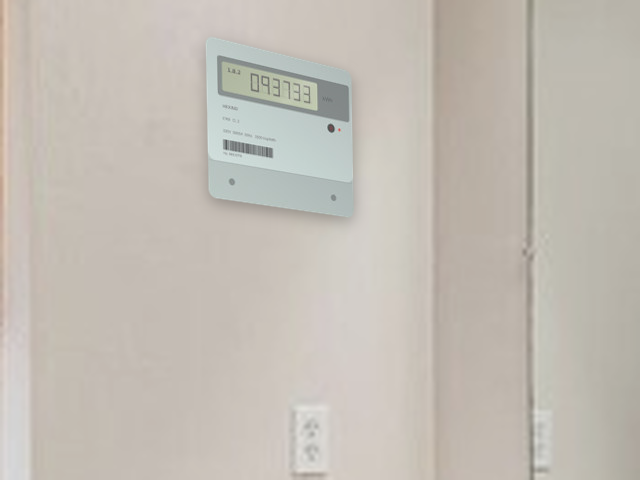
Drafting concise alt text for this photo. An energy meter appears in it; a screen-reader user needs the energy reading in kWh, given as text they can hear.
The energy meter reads 93733 kWh
